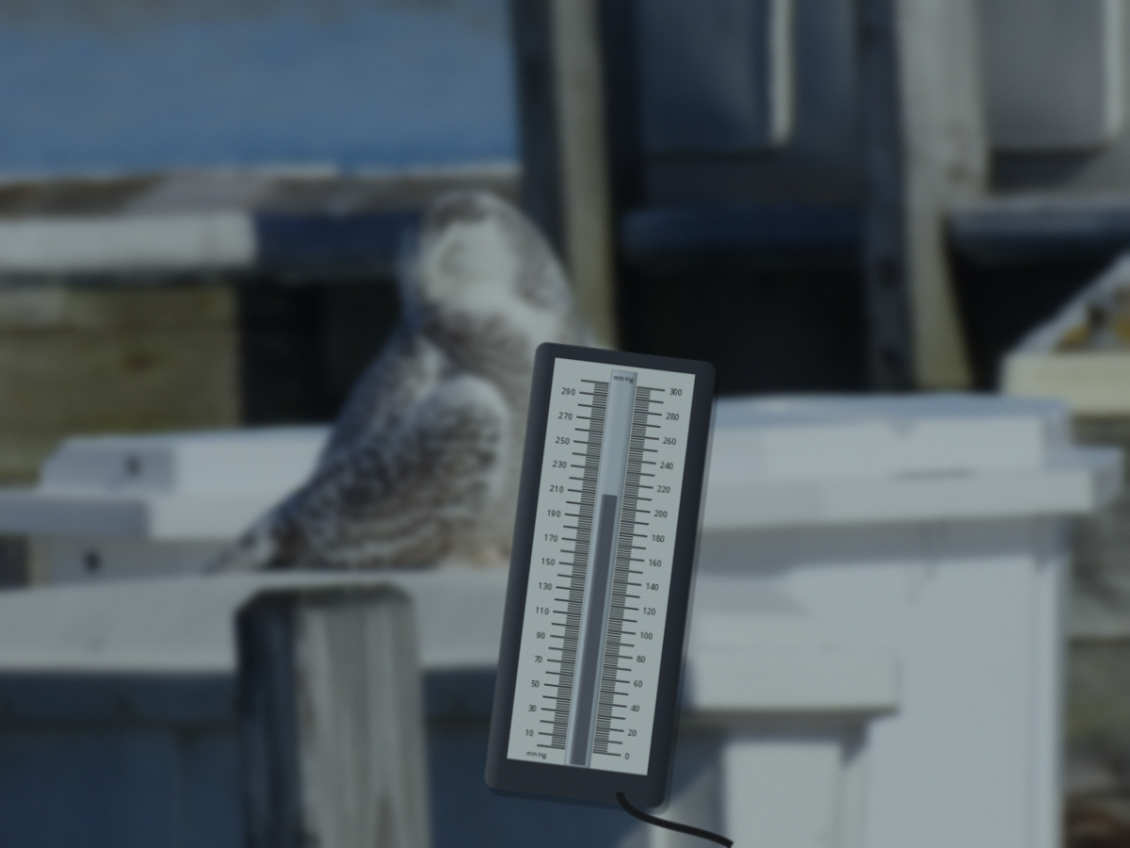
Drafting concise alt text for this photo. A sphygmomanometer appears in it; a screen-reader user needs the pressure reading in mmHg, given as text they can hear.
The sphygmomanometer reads 210 mmHg
